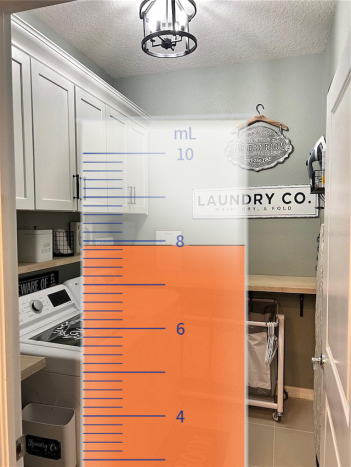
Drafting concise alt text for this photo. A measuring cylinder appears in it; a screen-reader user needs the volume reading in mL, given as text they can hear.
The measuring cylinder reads 7.9 mL
